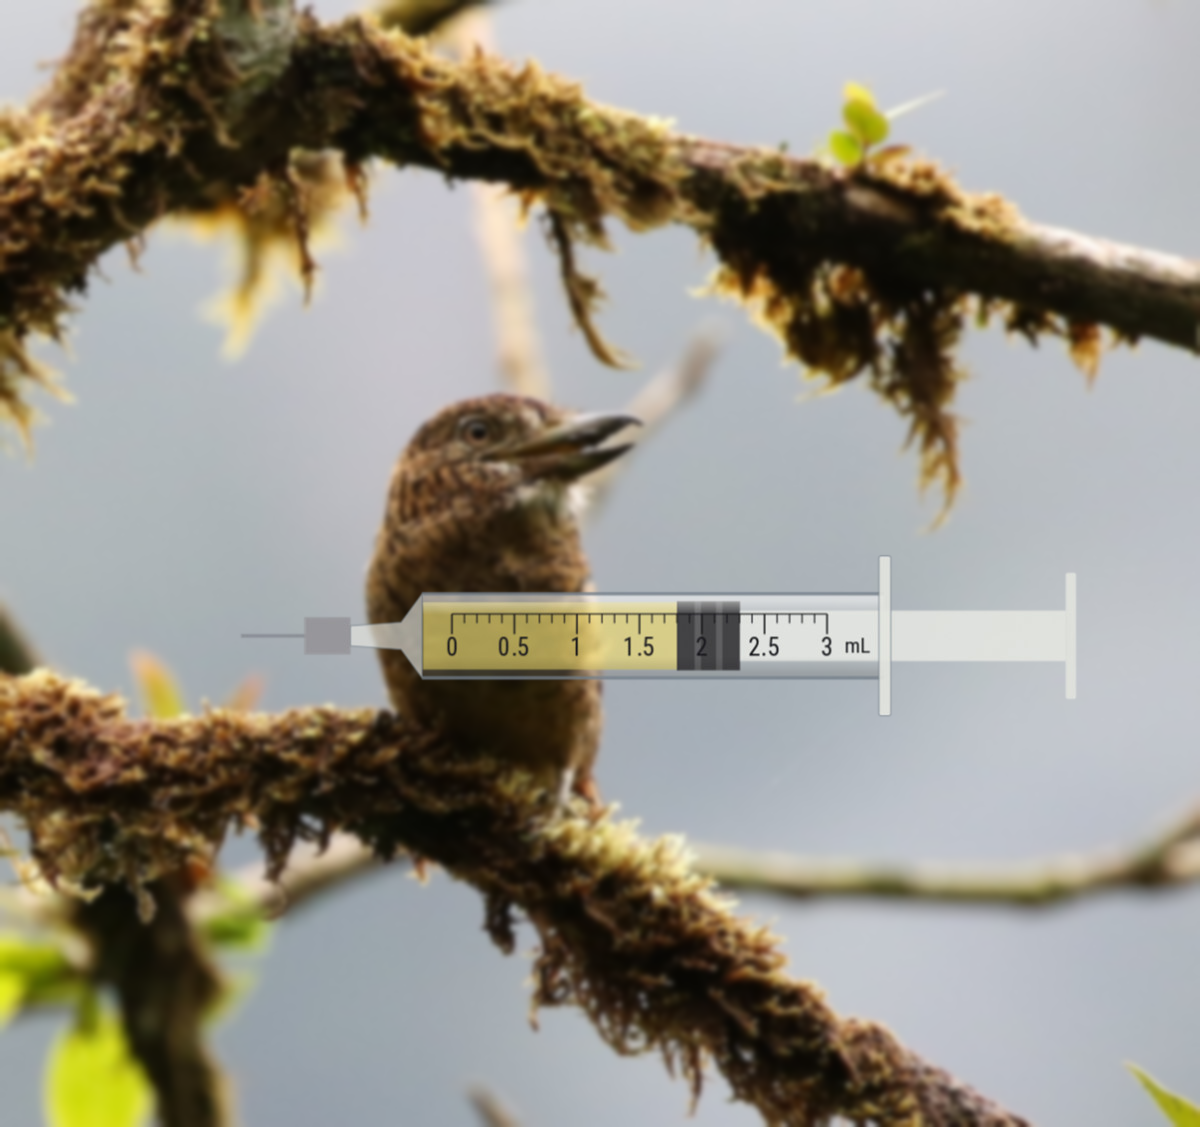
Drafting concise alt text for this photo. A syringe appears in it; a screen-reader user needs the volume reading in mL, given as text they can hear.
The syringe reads 1.8 mL
